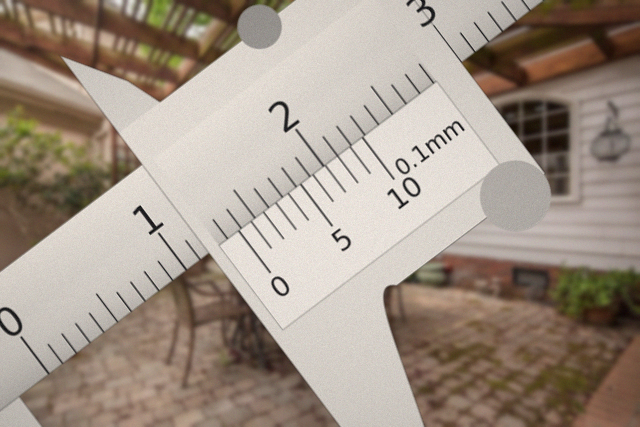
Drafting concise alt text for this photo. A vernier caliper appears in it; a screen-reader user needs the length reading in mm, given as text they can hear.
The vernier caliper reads 13.8 mm
